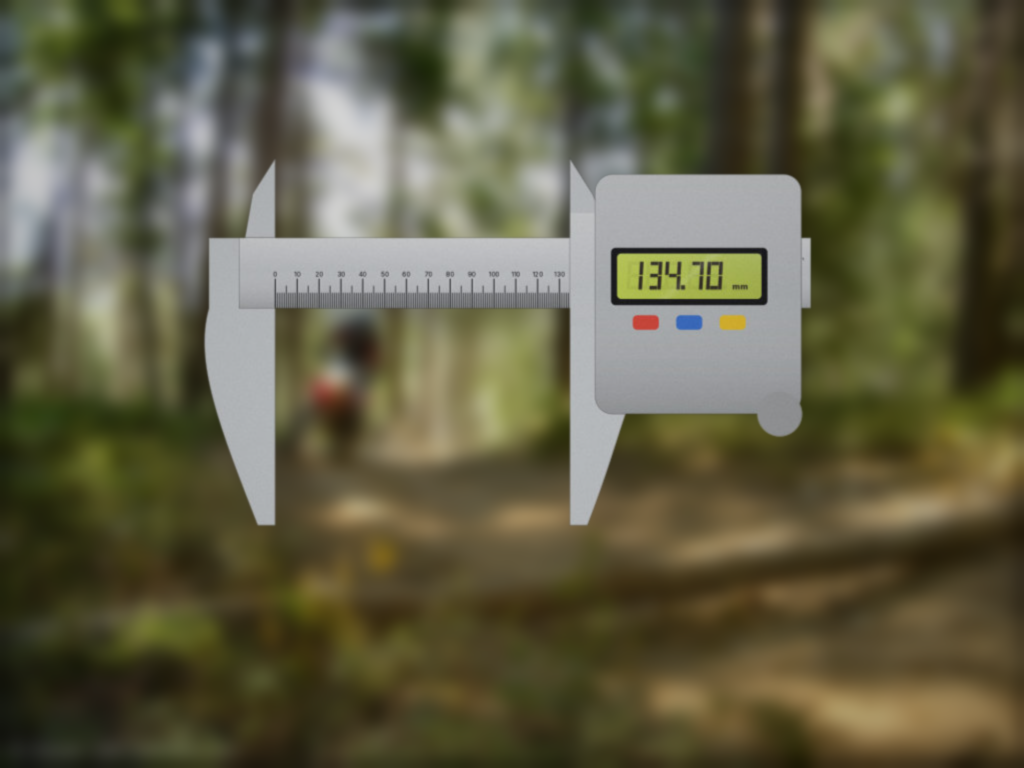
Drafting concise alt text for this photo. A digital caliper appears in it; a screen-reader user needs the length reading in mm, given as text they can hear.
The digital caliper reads 134.70 mm
